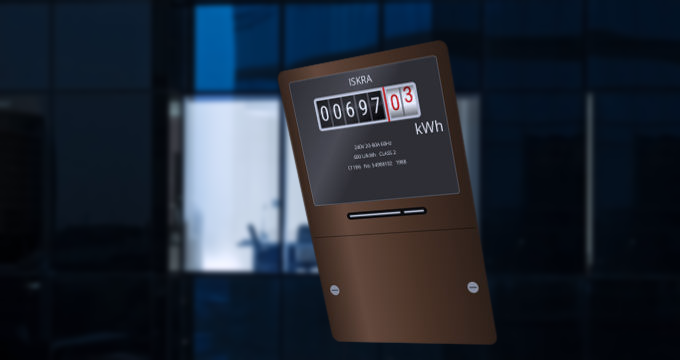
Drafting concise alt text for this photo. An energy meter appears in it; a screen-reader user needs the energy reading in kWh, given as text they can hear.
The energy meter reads 697.03 kWh
